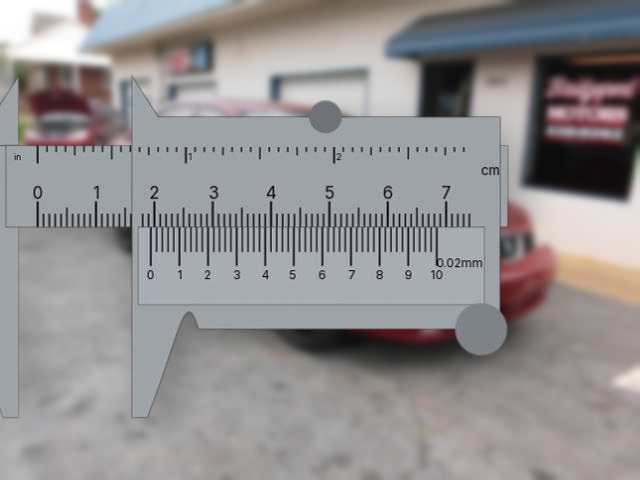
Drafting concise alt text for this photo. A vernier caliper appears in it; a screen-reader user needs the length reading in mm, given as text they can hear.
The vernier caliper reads 19.4 mm
